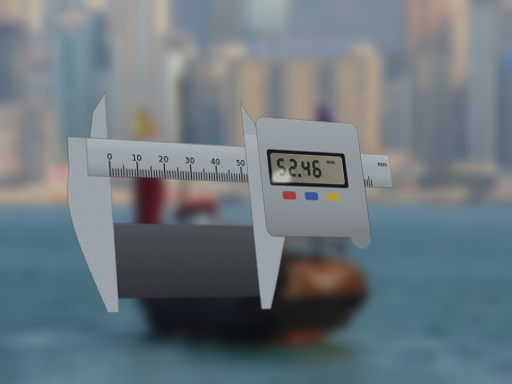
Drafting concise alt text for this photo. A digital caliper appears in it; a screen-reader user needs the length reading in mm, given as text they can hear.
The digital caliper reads 52.46 mm
